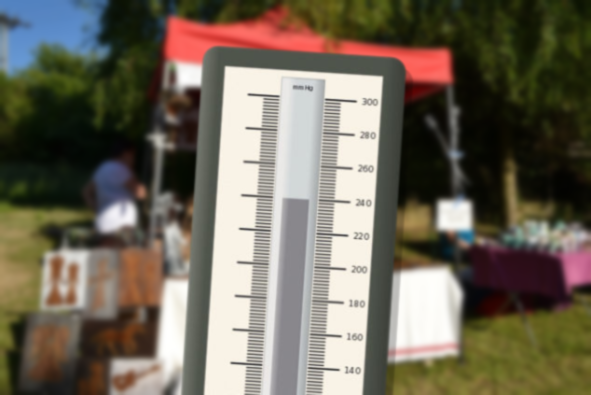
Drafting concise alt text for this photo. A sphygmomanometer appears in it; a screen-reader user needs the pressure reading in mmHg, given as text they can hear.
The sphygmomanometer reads 240 mmHg
